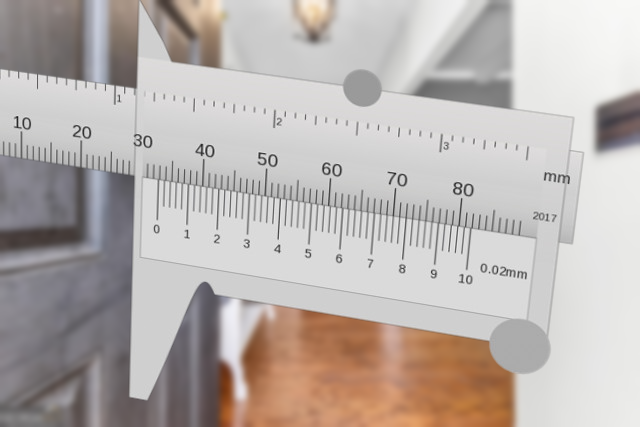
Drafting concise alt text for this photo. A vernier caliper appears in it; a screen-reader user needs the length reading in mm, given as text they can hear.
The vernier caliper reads 32.8 mm
